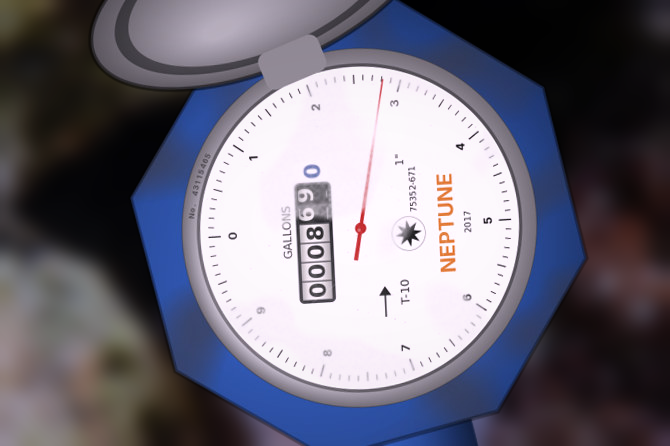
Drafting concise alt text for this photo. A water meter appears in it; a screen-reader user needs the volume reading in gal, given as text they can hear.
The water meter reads 8692.8 gal
